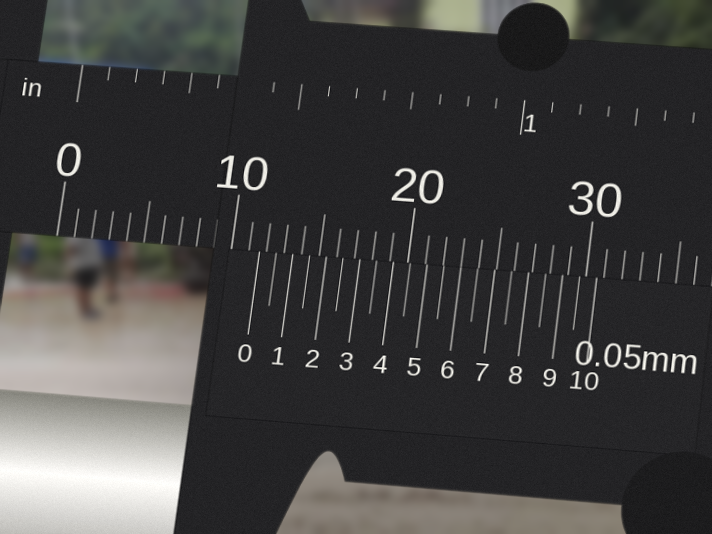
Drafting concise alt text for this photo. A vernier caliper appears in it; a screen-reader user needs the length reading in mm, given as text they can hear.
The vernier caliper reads 11.6 mm
